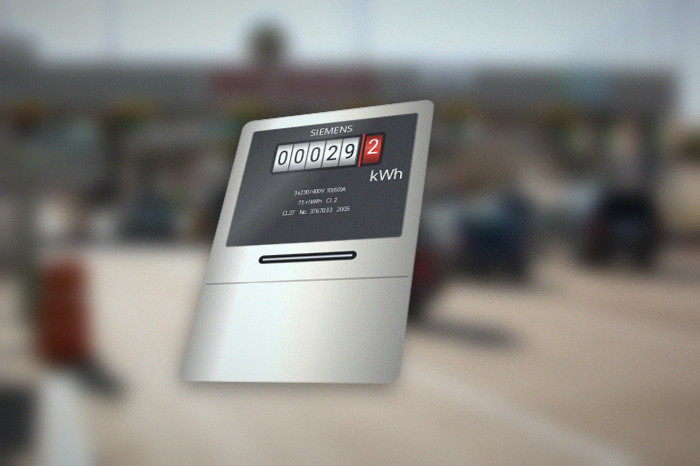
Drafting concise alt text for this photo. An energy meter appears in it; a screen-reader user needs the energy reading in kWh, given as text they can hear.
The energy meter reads 29.2 kWh
